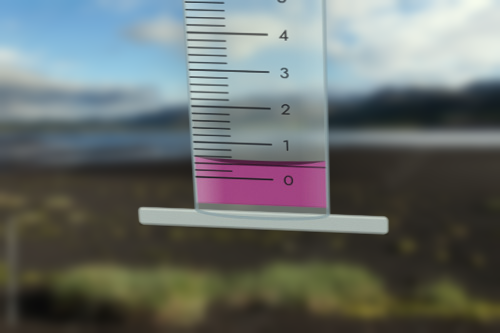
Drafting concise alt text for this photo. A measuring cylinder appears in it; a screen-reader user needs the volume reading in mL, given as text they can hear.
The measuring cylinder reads 0.4 mL
